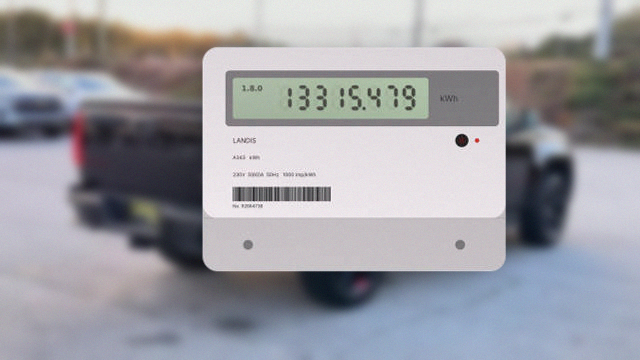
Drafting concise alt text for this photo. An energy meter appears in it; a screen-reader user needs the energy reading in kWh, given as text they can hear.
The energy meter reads 13315.479 kWh
